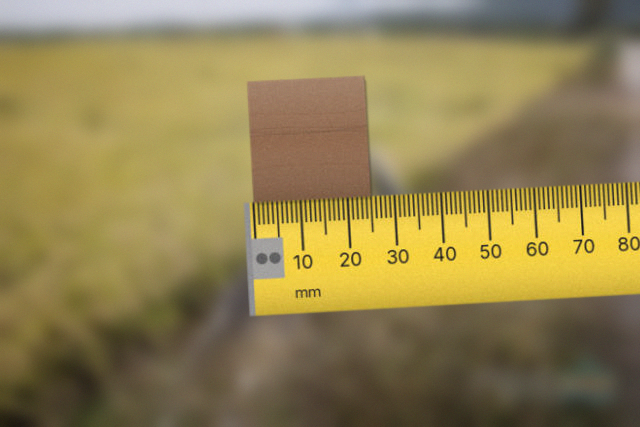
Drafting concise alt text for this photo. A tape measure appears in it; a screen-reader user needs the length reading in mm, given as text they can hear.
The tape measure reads 25 mm
